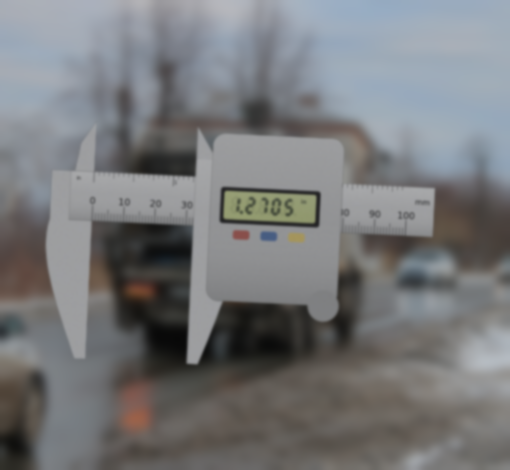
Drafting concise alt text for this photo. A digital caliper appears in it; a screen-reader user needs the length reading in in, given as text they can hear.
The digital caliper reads 1.2705 in
